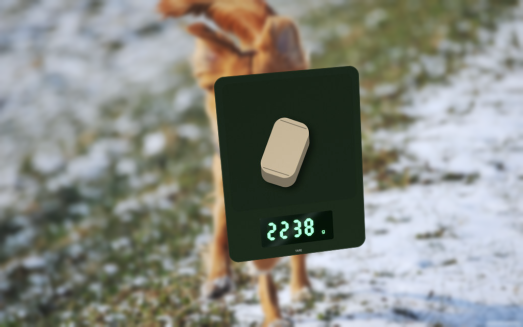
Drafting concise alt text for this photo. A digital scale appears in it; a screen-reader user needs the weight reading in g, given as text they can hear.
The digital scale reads 2238 g
